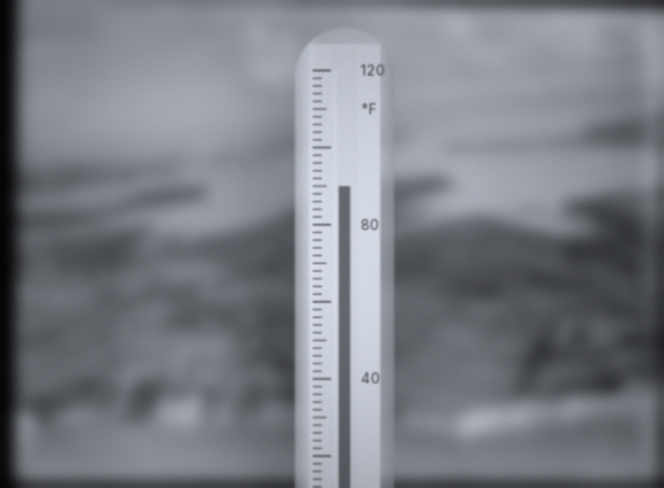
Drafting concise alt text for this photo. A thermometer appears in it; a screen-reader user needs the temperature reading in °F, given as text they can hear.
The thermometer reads 90 °F
